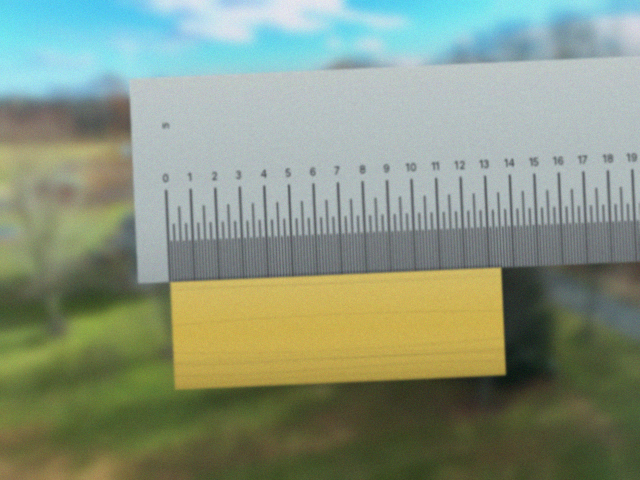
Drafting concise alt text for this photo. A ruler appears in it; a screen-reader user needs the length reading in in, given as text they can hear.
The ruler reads 13.5 in
